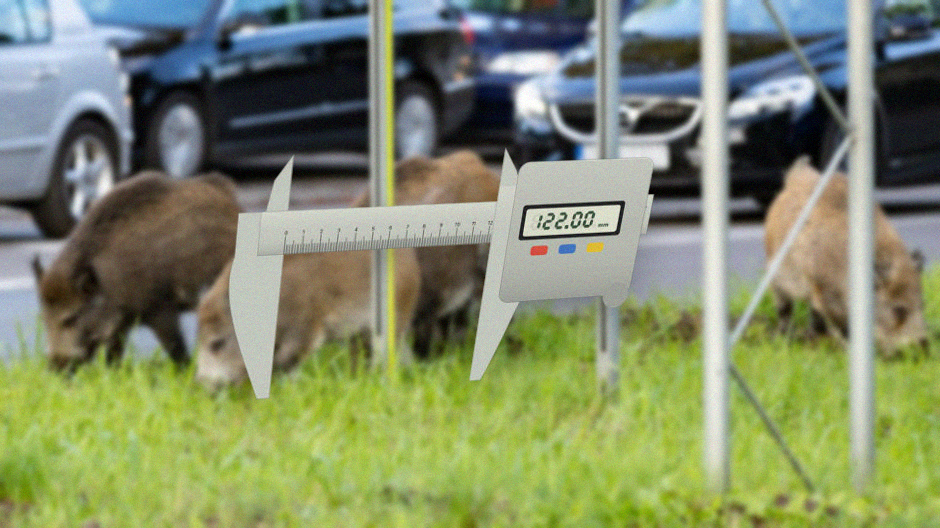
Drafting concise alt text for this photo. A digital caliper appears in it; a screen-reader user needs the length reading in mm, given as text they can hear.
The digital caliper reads 122.00 mm
